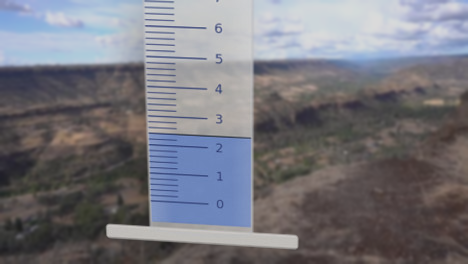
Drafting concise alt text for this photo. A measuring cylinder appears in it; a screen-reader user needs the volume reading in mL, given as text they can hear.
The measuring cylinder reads 2.4 mL
